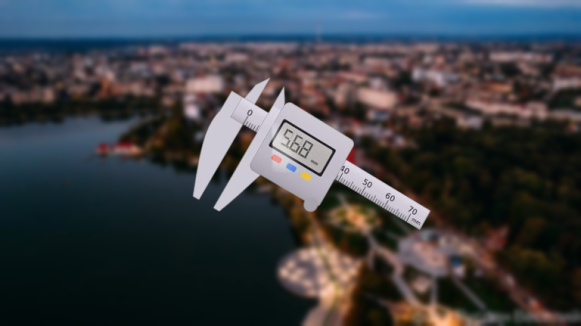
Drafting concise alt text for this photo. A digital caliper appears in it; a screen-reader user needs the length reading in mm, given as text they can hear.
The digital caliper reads 5.68 mm
